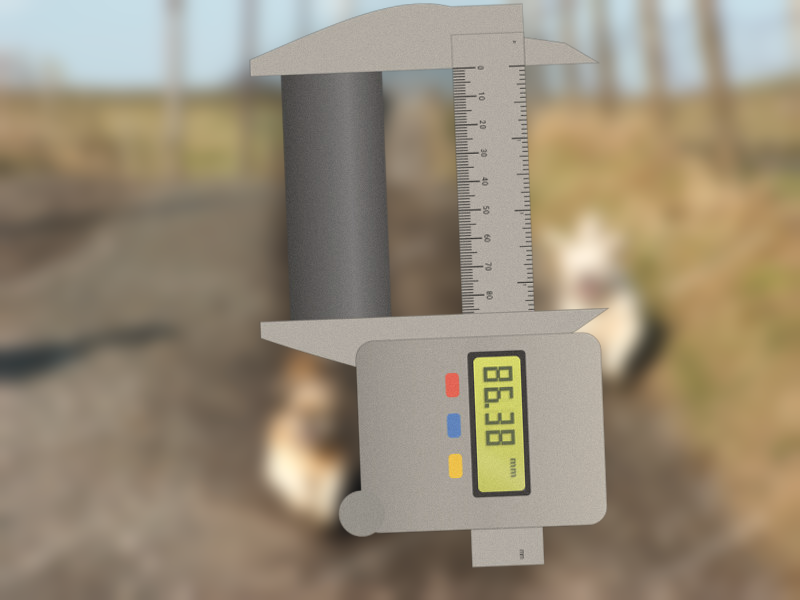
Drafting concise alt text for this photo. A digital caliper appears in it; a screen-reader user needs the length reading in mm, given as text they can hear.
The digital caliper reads 86.38 mm
